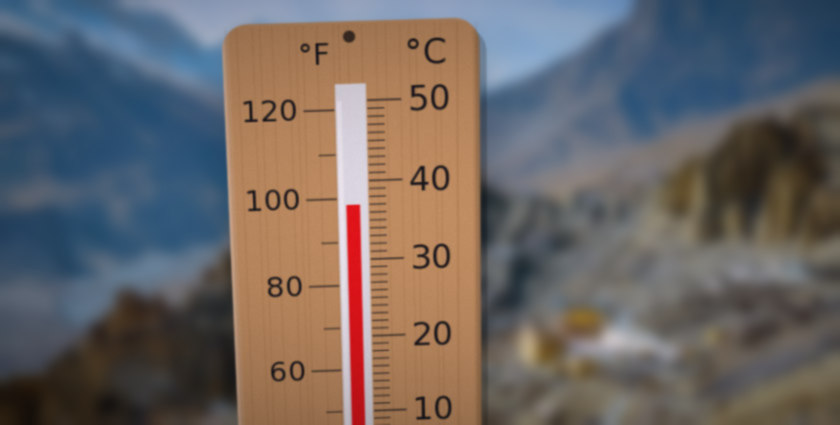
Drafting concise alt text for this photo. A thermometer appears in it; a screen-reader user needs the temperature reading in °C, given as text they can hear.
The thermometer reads 37 °C
